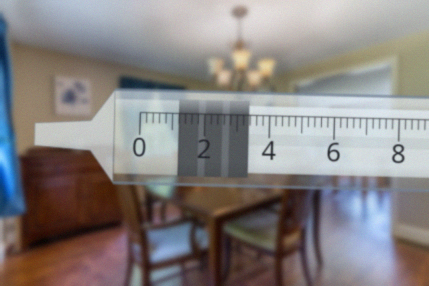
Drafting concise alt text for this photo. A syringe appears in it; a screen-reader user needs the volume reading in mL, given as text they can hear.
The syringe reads 1.2 mL
